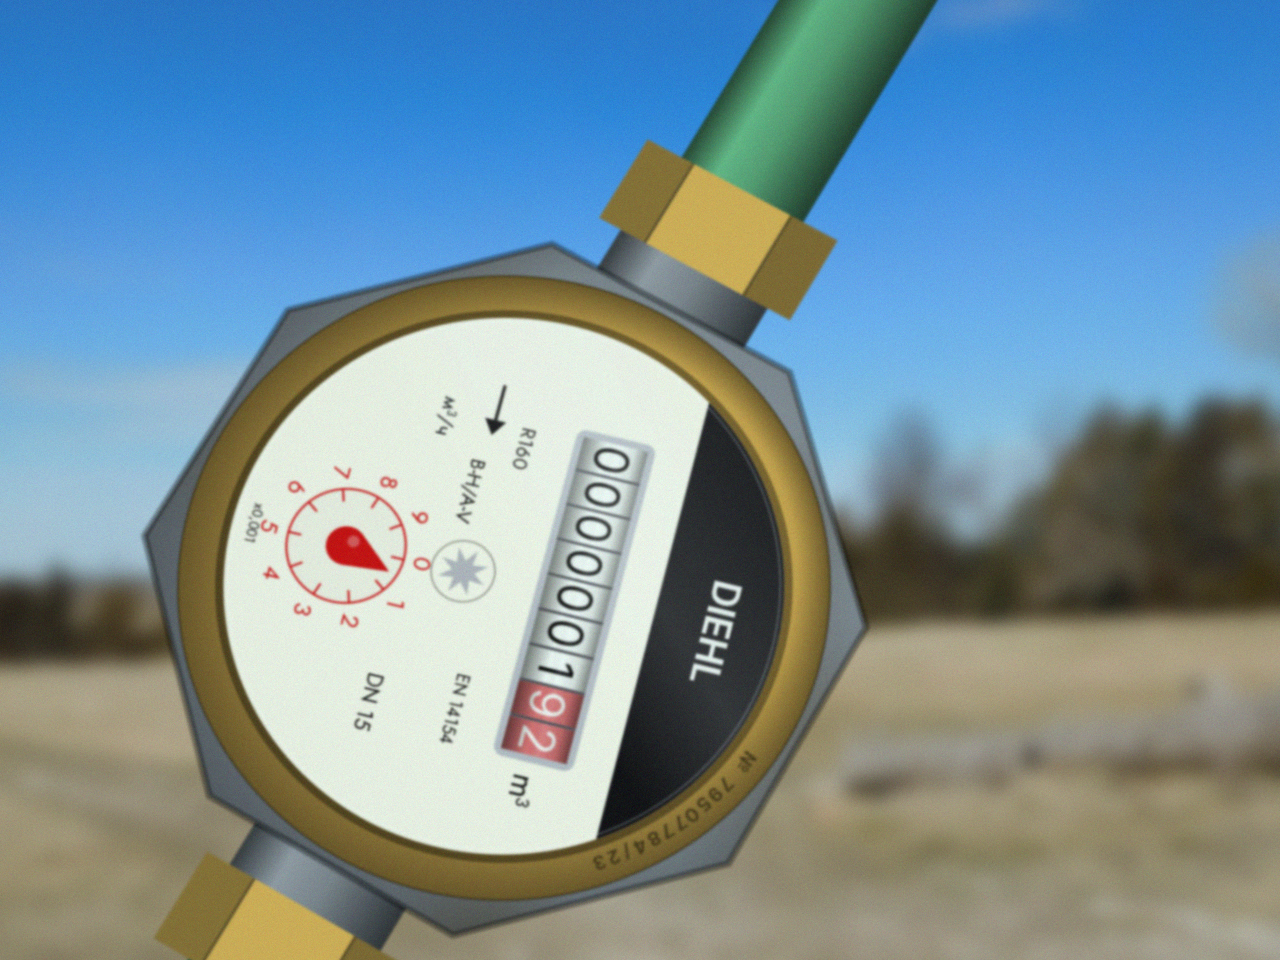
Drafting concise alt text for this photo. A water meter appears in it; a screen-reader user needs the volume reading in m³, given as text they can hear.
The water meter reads 1.920 m³
